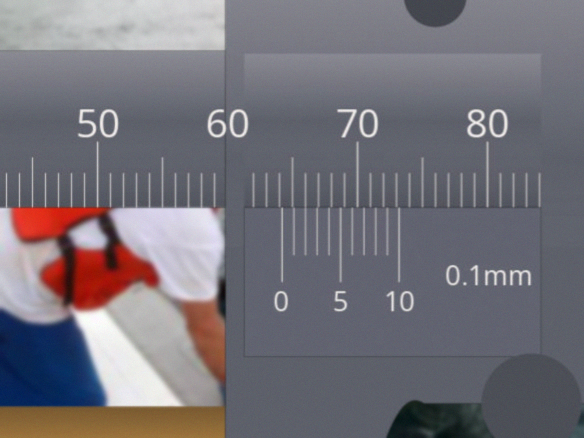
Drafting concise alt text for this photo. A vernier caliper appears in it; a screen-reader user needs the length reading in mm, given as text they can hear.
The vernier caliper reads 64.2 mm
